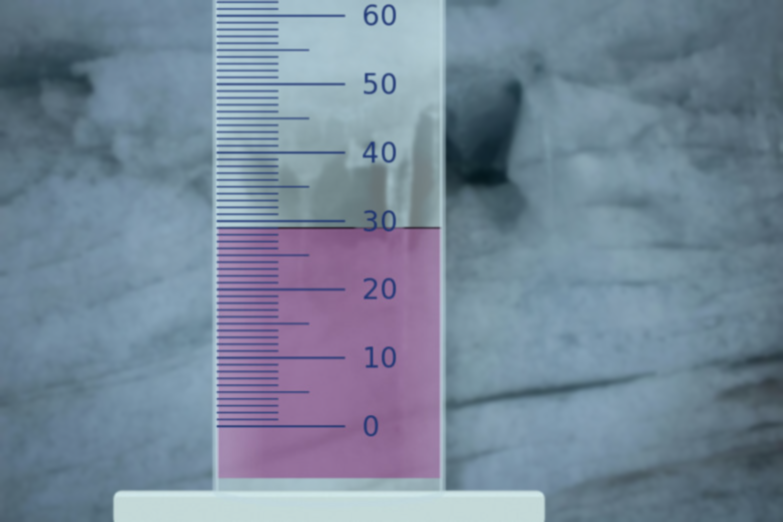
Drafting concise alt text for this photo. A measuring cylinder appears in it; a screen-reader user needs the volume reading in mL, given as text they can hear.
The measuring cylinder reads 29 mL
